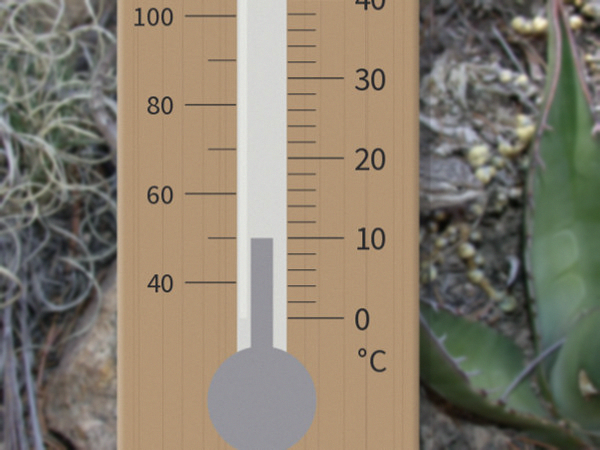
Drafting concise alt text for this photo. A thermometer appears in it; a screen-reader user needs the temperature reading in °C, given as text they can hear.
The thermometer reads 10 °C
